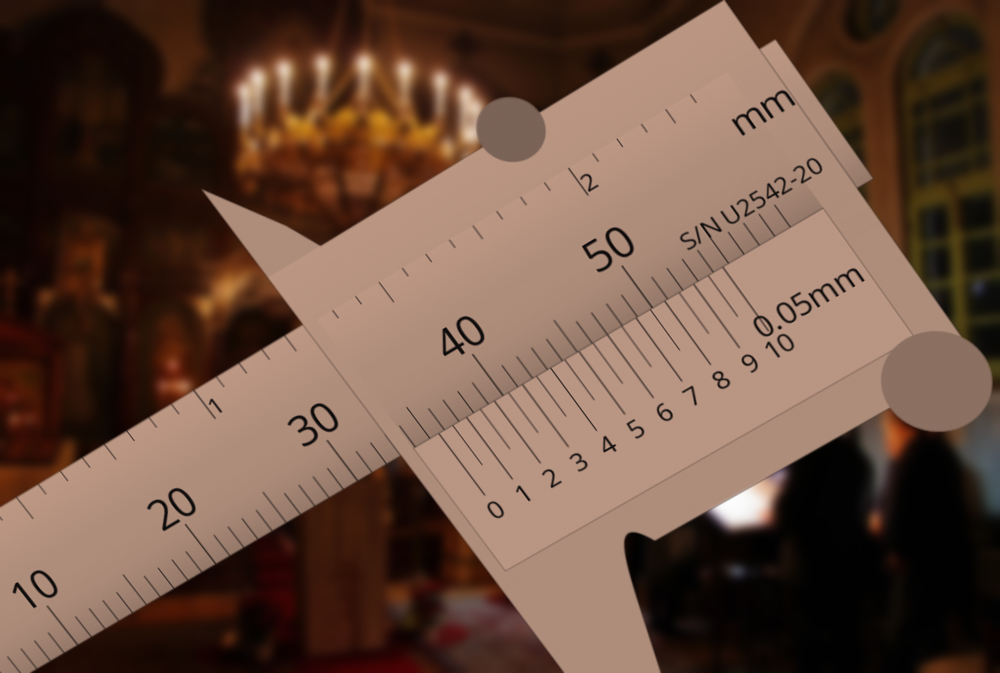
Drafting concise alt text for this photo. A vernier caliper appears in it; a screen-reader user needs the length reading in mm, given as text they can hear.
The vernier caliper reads 35.6 mm
